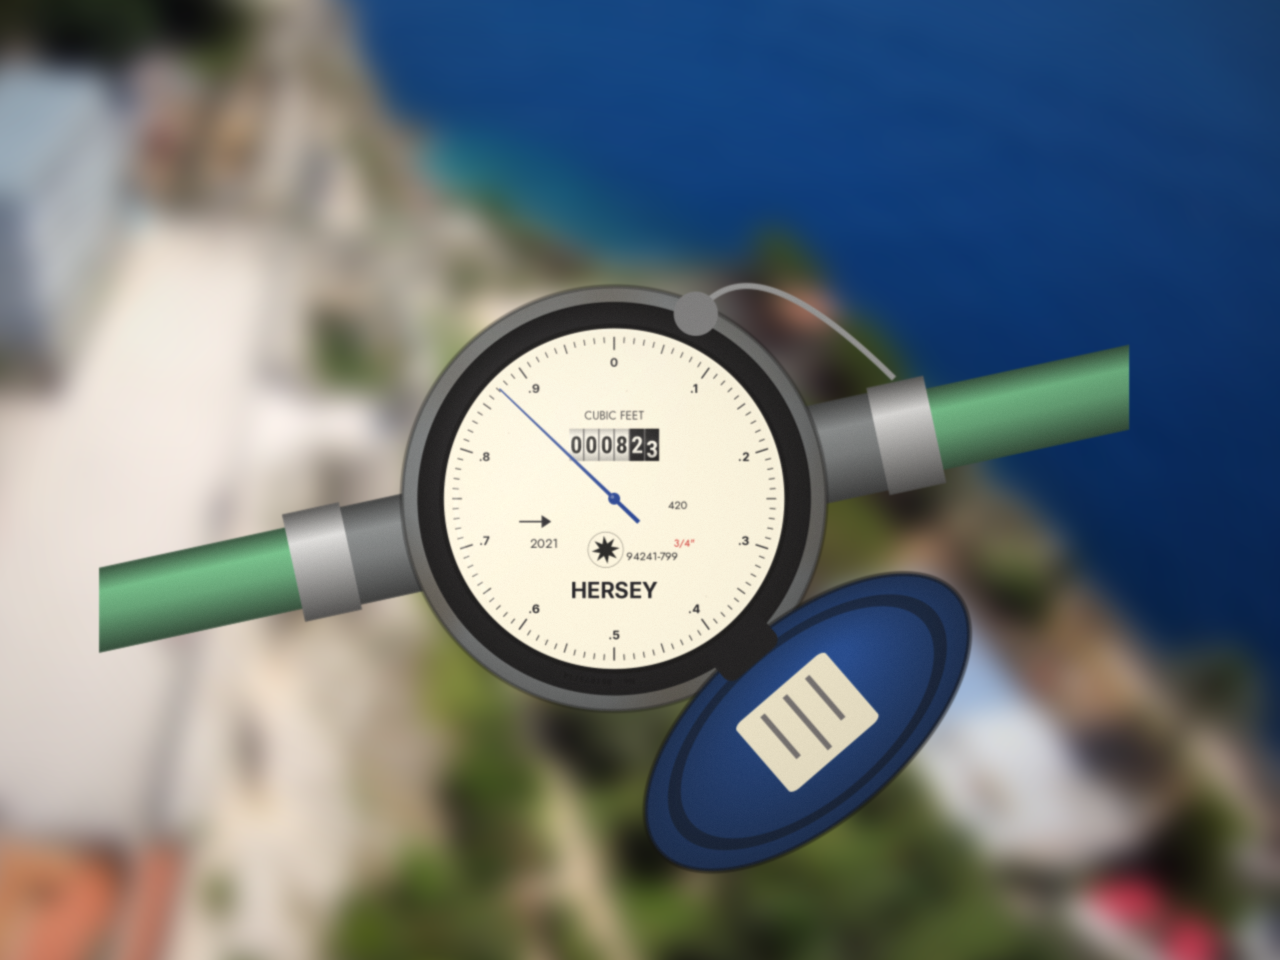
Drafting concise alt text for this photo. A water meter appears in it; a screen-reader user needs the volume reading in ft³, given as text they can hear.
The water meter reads 822.87 ft³
